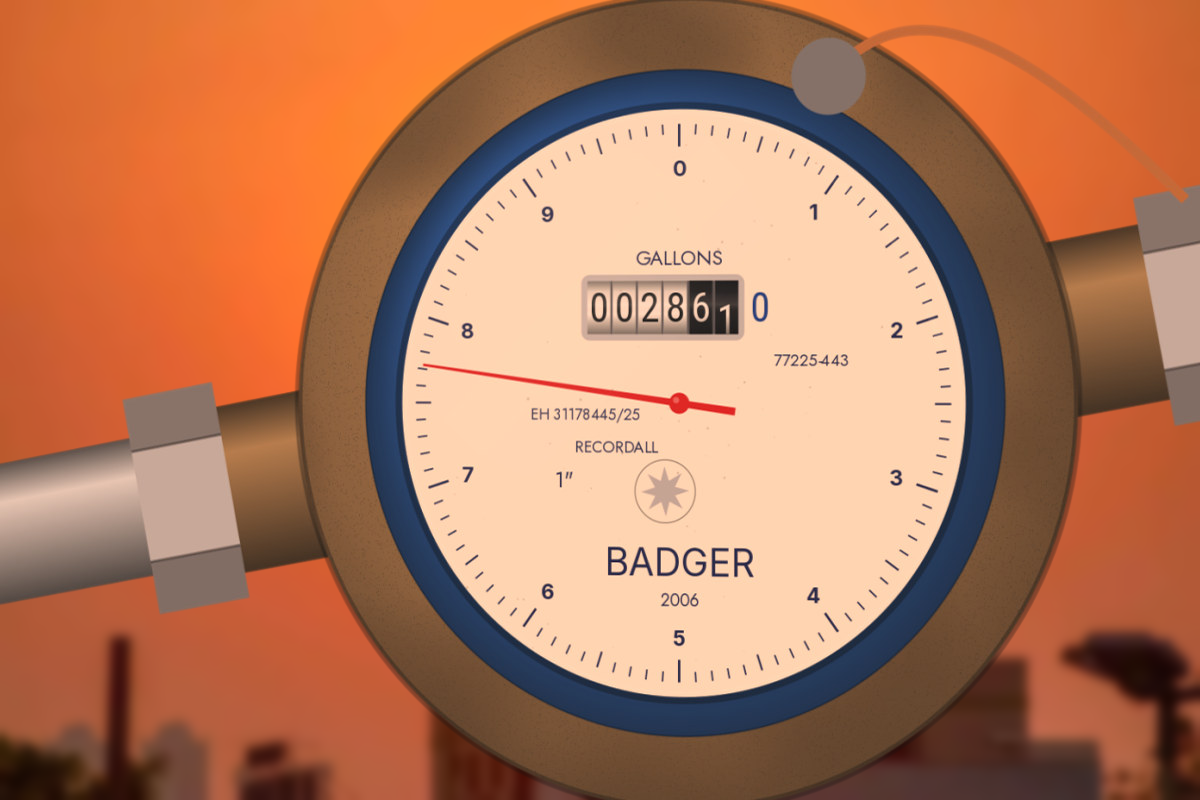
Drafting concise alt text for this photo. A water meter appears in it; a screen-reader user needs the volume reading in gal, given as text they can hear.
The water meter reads 28607.7 gal
